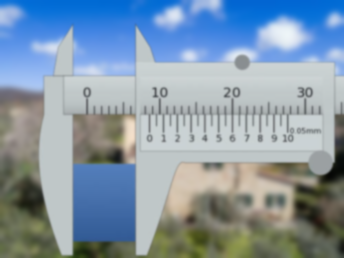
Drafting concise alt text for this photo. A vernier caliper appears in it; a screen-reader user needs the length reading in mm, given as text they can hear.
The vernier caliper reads 8.6 mm
